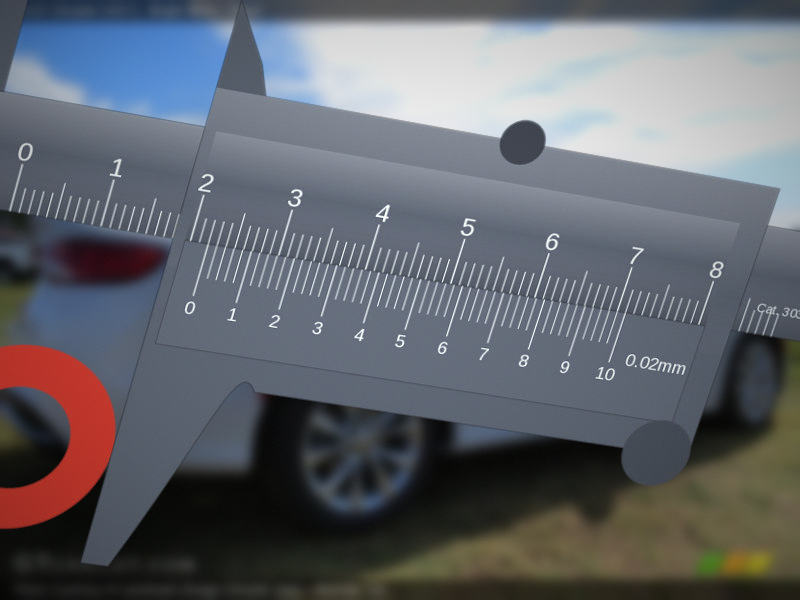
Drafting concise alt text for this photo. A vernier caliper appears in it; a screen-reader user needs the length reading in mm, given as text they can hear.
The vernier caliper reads 22.0 mm
